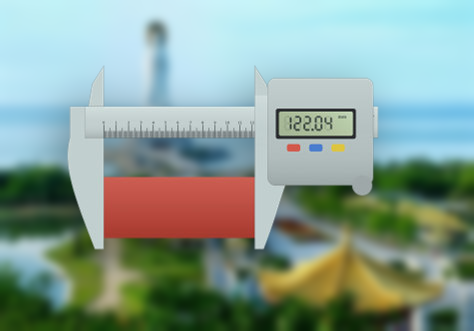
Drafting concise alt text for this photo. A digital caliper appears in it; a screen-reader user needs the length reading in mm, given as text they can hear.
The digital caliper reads 122.04 mm
